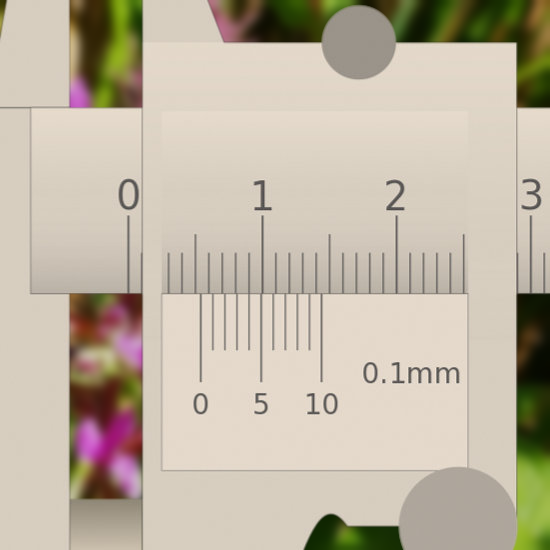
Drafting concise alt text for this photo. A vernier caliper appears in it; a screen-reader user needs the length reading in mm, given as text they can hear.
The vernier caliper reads 5.4 mm
